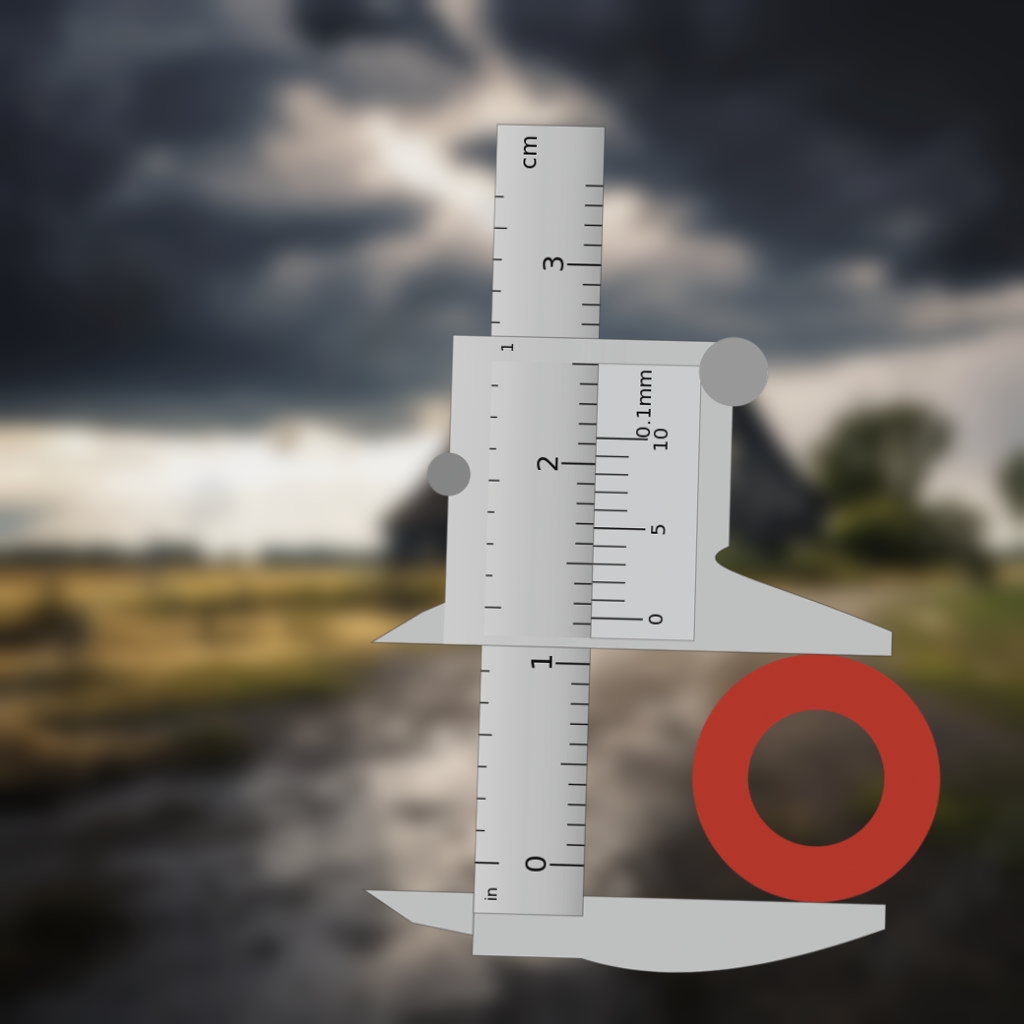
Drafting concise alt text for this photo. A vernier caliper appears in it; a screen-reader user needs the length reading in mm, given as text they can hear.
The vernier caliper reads 12.3 mm
